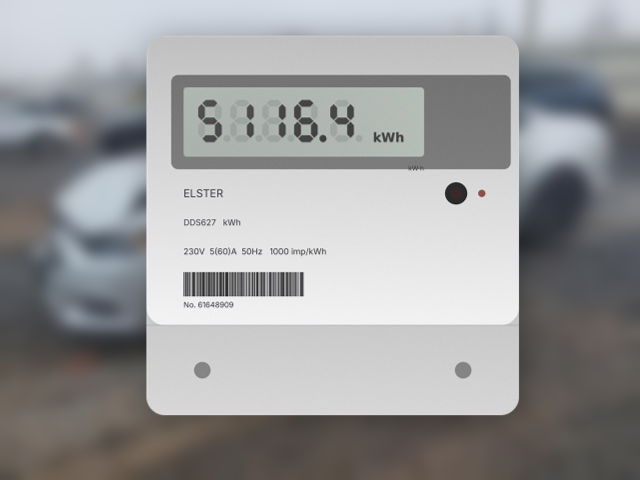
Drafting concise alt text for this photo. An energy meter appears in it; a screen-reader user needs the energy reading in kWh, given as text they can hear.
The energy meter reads 5116.4 kWh
